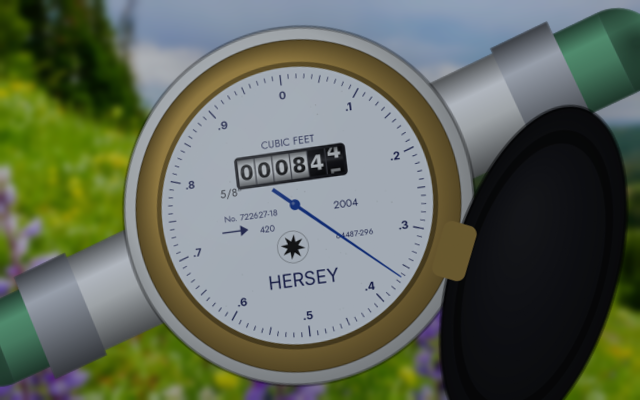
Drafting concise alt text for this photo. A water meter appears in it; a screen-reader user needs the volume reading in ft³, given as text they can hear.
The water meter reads 844.36 ft³
